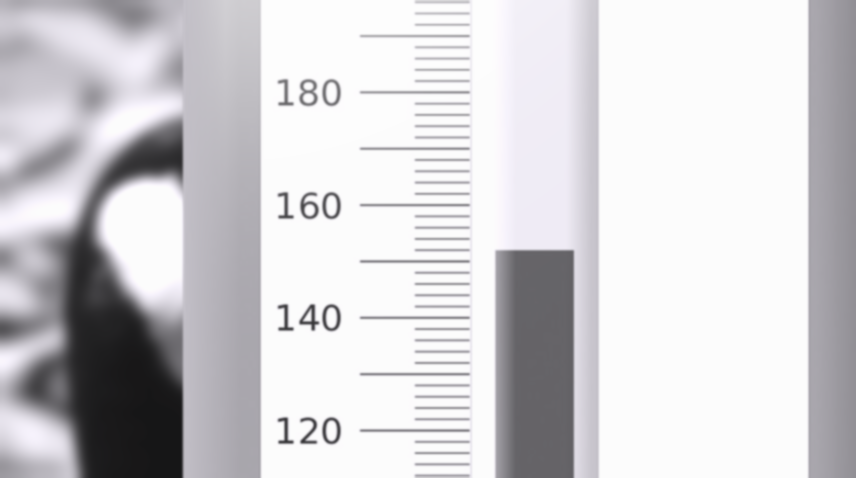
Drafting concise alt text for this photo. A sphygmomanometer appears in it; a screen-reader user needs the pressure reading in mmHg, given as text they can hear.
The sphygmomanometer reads 152 mmHg
